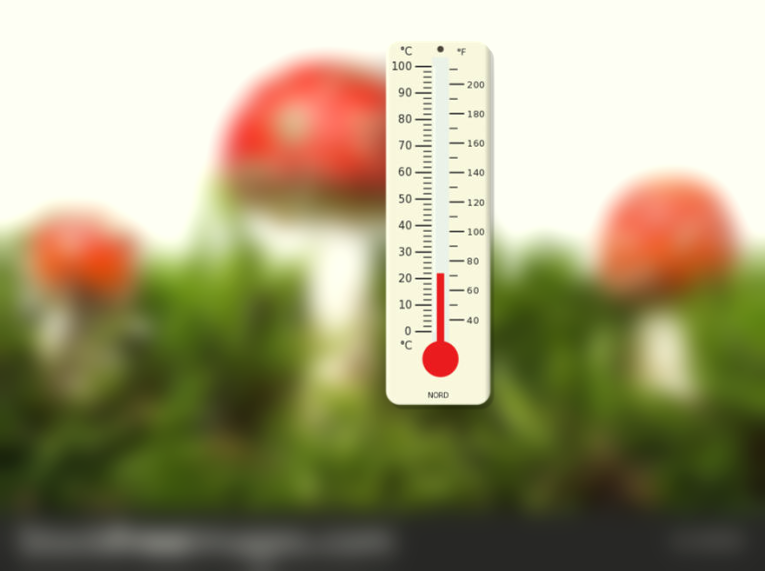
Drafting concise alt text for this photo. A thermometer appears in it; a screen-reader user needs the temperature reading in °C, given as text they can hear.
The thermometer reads 22 °C
